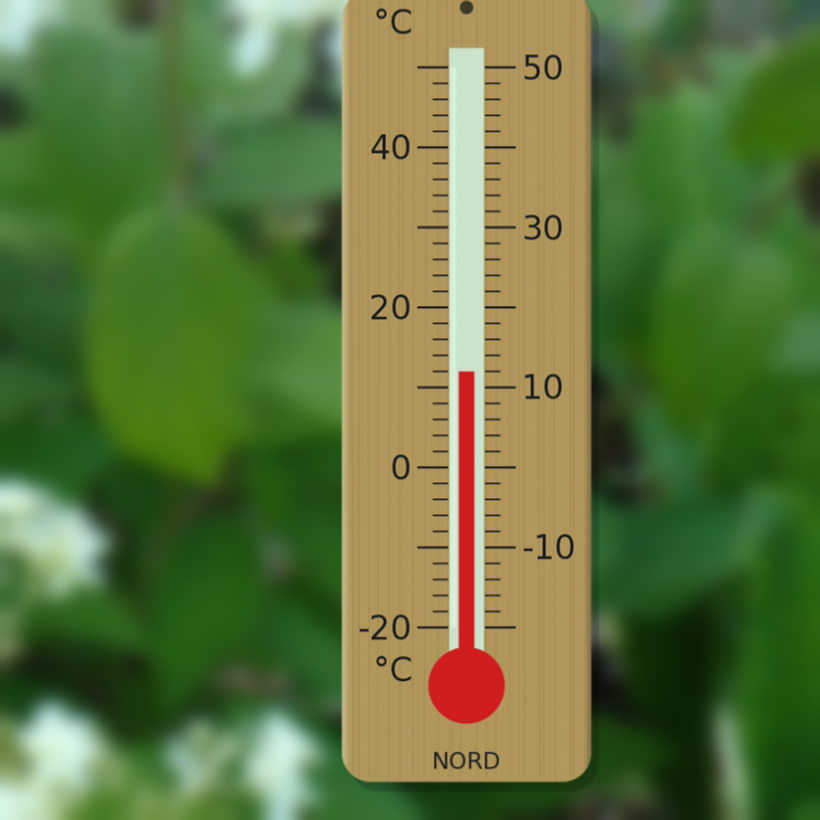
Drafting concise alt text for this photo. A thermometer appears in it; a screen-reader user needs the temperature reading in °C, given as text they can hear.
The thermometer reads 12 °C
